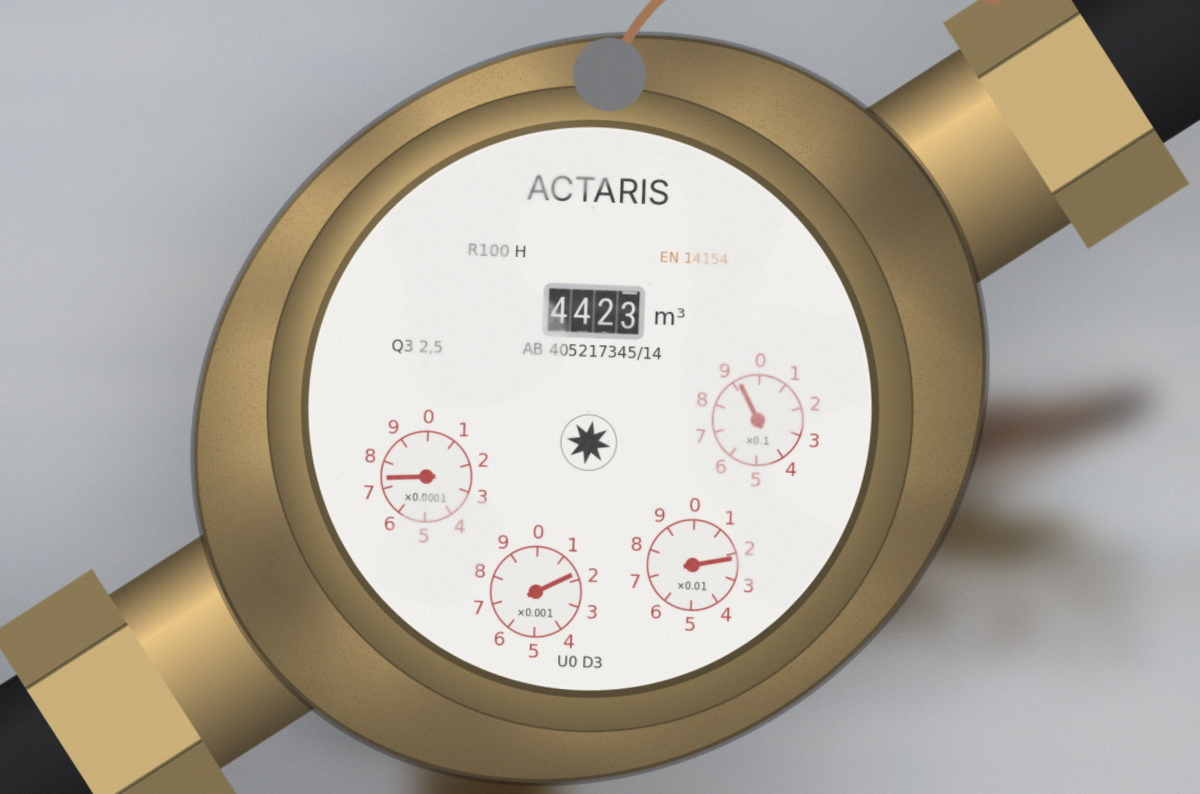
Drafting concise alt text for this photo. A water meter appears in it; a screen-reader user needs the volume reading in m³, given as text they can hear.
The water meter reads 4422.9217 m³
